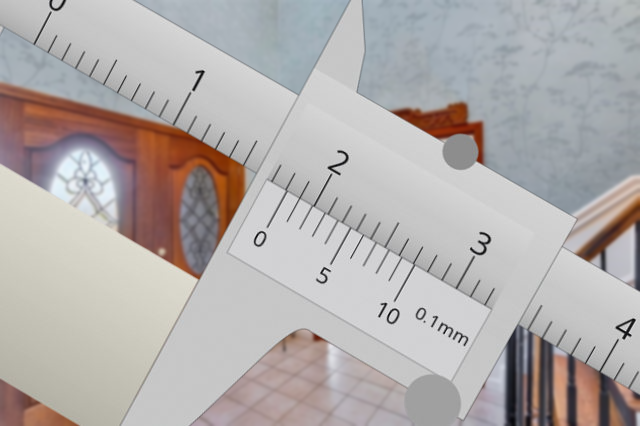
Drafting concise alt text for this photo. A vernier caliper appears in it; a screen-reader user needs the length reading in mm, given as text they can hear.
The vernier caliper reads 18.1 mm
